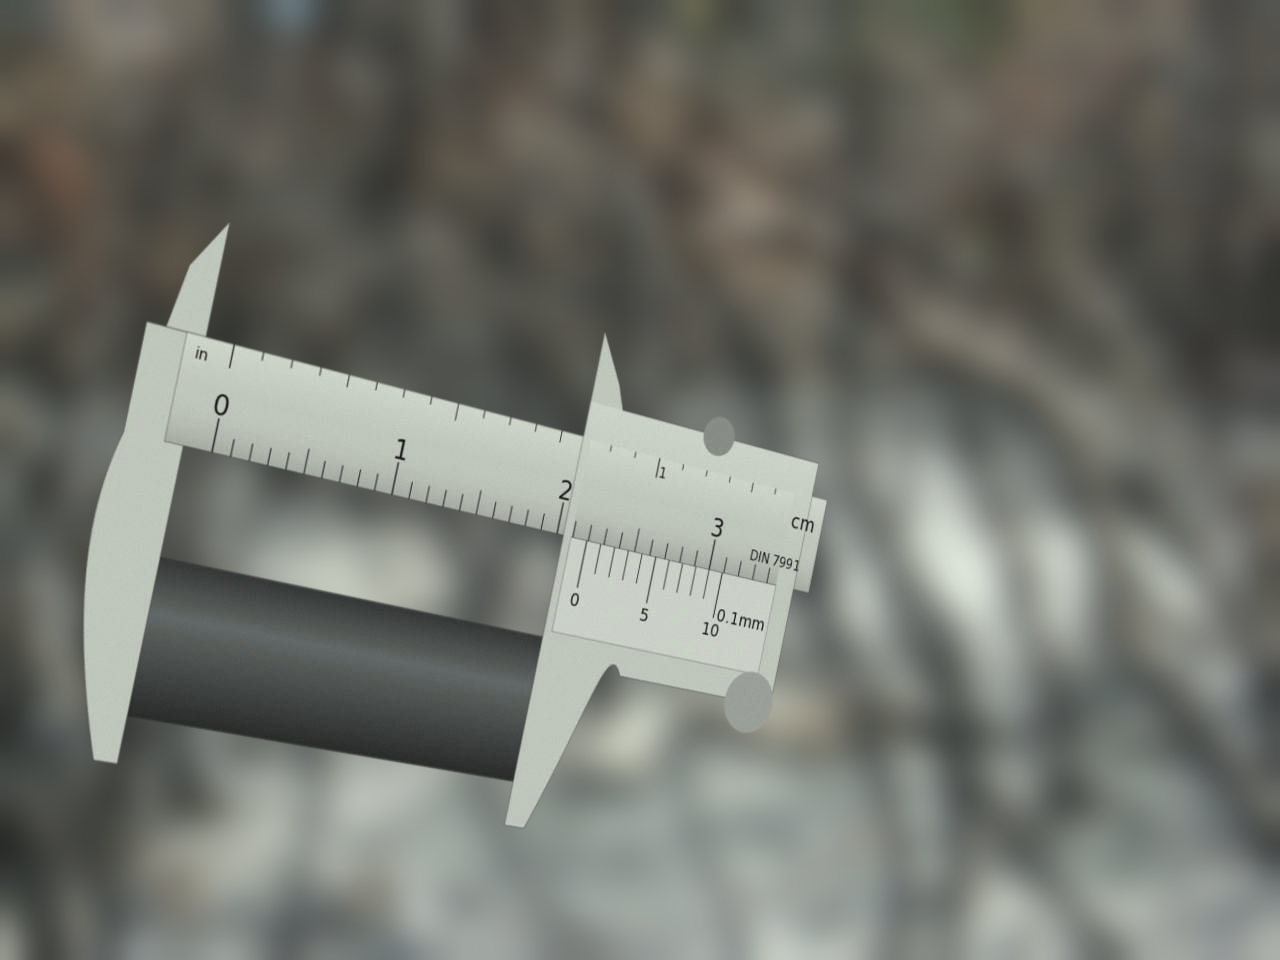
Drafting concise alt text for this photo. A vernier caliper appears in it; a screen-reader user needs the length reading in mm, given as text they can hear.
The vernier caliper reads 21.9 mm
